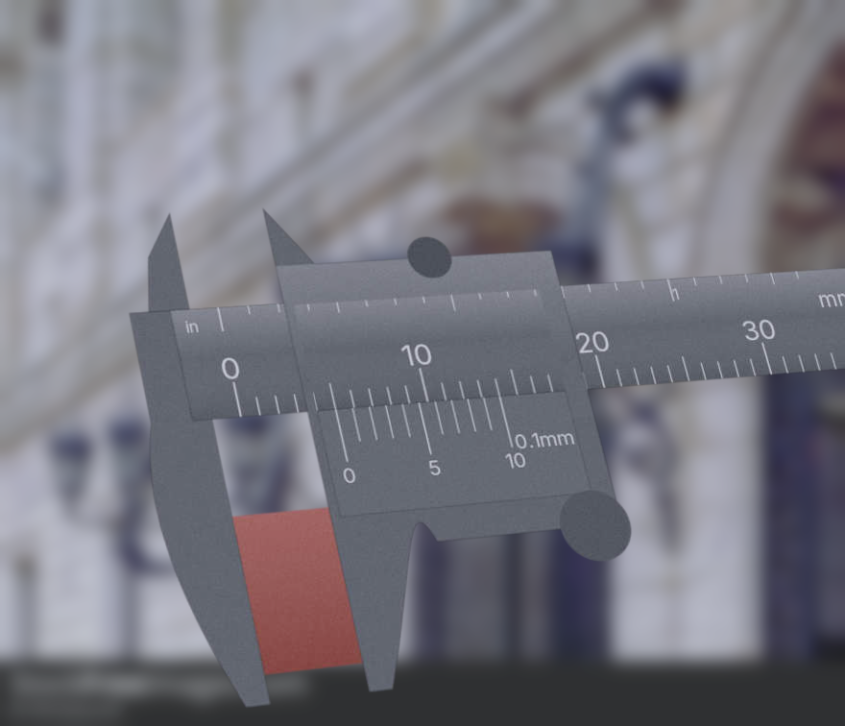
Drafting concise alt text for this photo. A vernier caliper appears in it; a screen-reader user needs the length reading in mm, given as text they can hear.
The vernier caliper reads 5.0 mm
